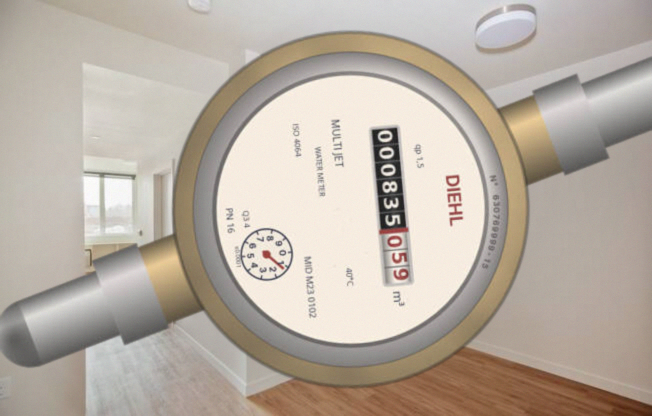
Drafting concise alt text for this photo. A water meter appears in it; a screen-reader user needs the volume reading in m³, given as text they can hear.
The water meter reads 835.0591 m³
